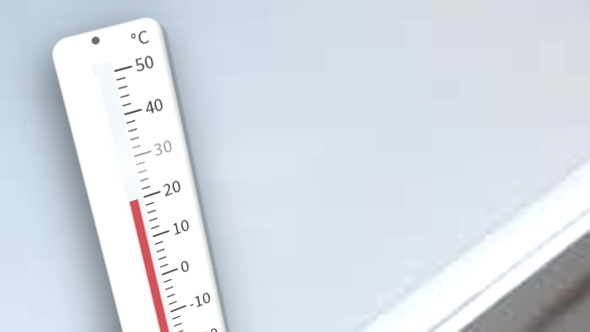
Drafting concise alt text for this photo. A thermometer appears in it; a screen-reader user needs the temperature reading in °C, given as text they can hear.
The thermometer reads 20 °C
